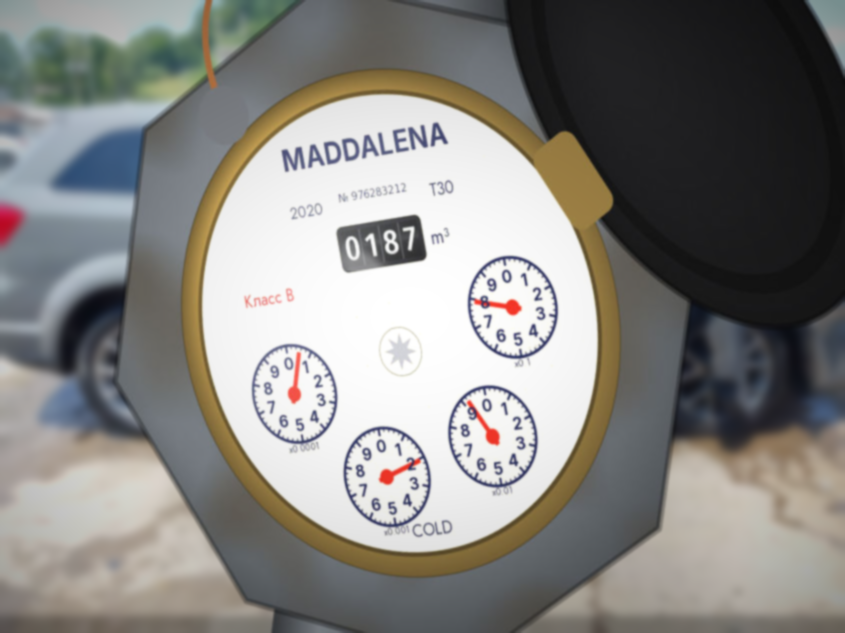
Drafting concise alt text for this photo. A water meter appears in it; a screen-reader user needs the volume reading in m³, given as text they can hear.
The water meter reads 187.7920 m³
